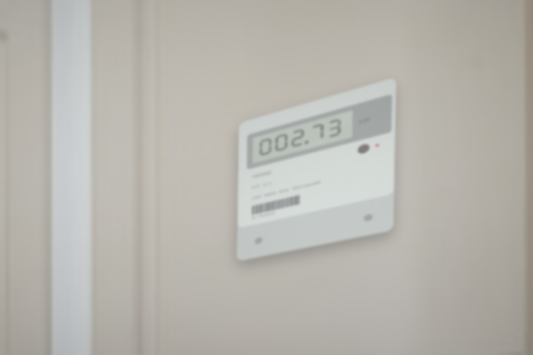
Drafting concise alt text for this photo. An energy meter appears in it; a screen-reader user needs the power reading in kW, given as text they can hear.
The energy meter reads 2.73 kW
